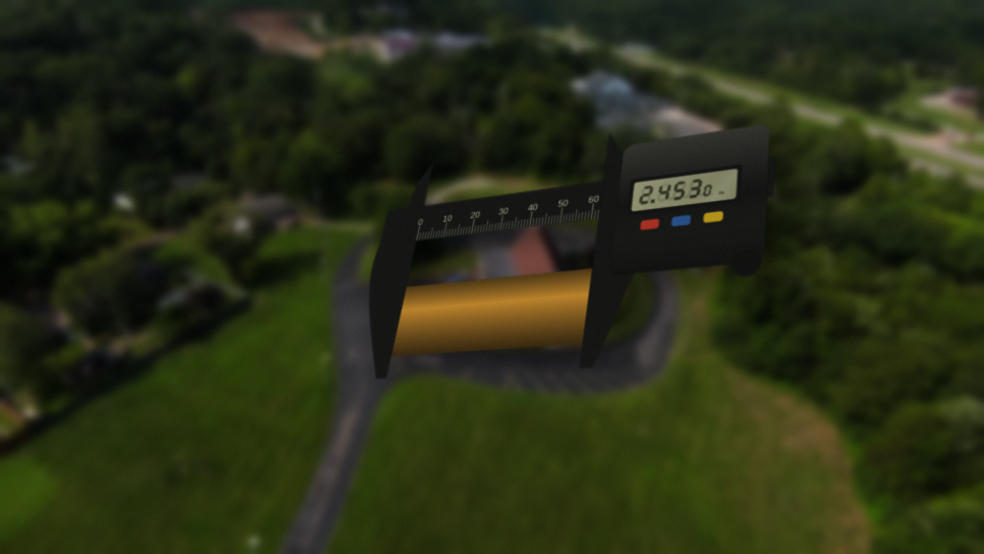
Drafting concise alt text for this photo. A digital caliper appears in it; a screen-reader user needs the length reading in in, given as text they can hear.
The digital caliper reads 2.4530 in
